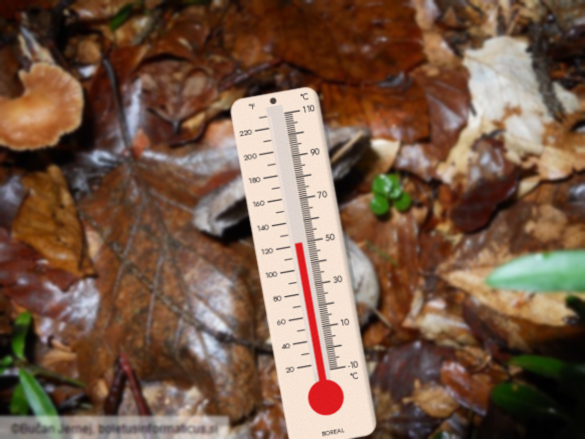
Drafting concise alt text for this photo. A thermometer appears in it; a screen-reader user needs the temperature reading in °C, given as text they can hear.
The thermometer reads 50 °C
